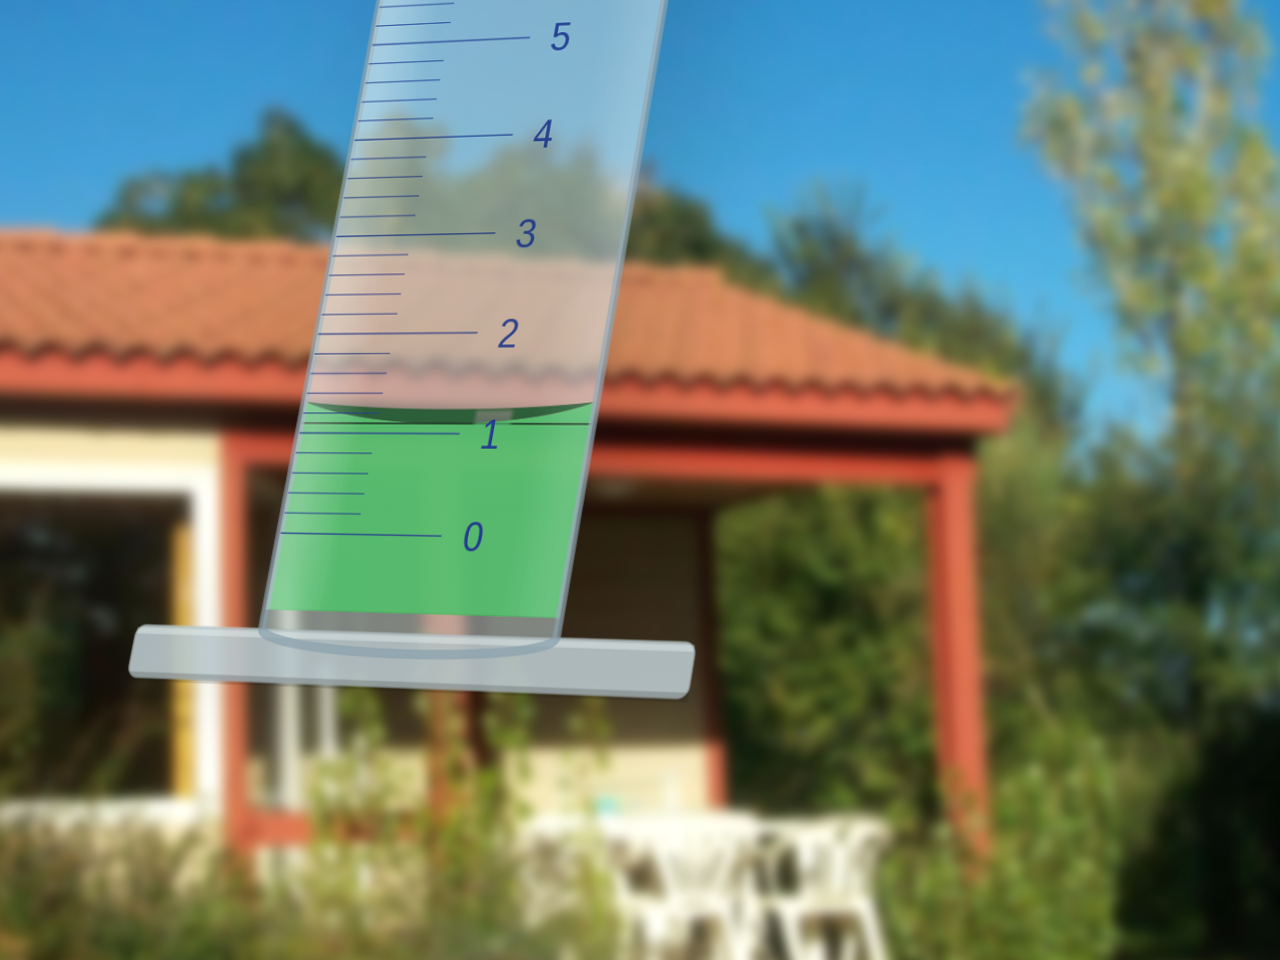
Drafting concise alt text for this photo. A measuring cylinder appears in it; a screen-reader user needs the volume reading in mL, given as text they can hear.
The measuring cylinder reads 1.1 mL
